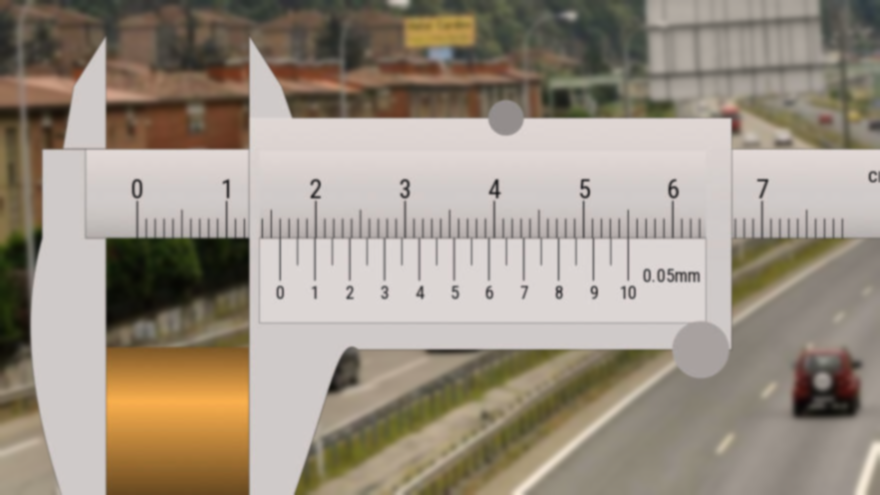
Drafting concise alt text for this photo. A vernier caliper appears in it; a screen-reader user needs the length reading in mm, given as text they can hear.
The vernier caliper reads 16.0 mm
